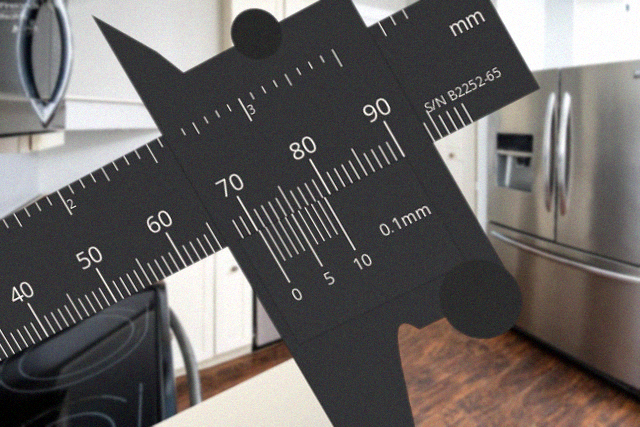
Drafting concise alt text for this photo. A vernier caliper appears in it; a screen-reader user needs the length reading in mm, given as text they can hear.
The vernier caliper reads 70.2 mm
